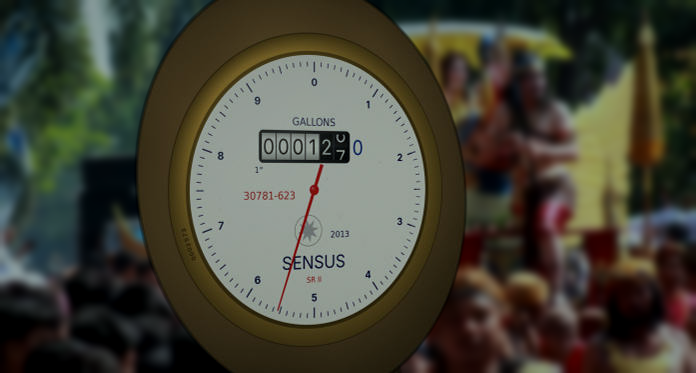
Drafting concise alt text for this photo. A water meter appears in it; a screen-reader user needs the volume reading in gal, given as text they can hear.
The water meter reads 1265.5 gal
